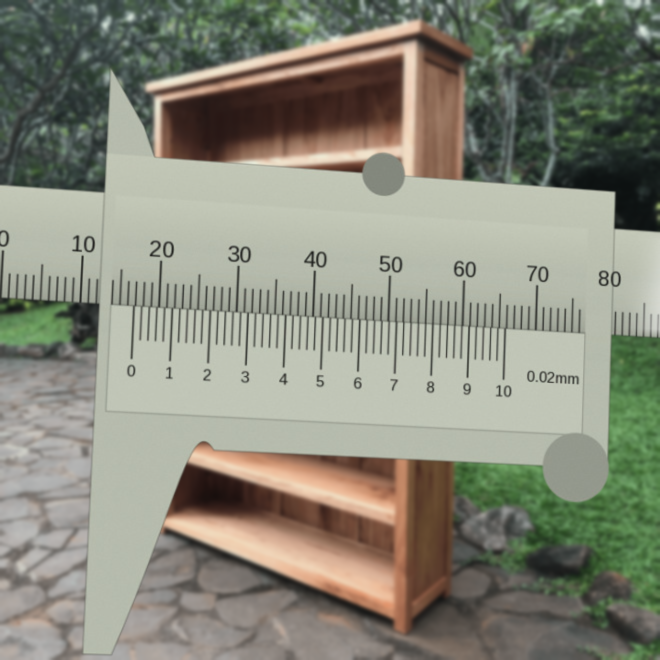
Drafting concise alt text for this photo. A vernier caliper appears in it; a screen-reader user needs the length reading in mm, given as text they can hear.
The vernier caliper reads 16.8 mm
